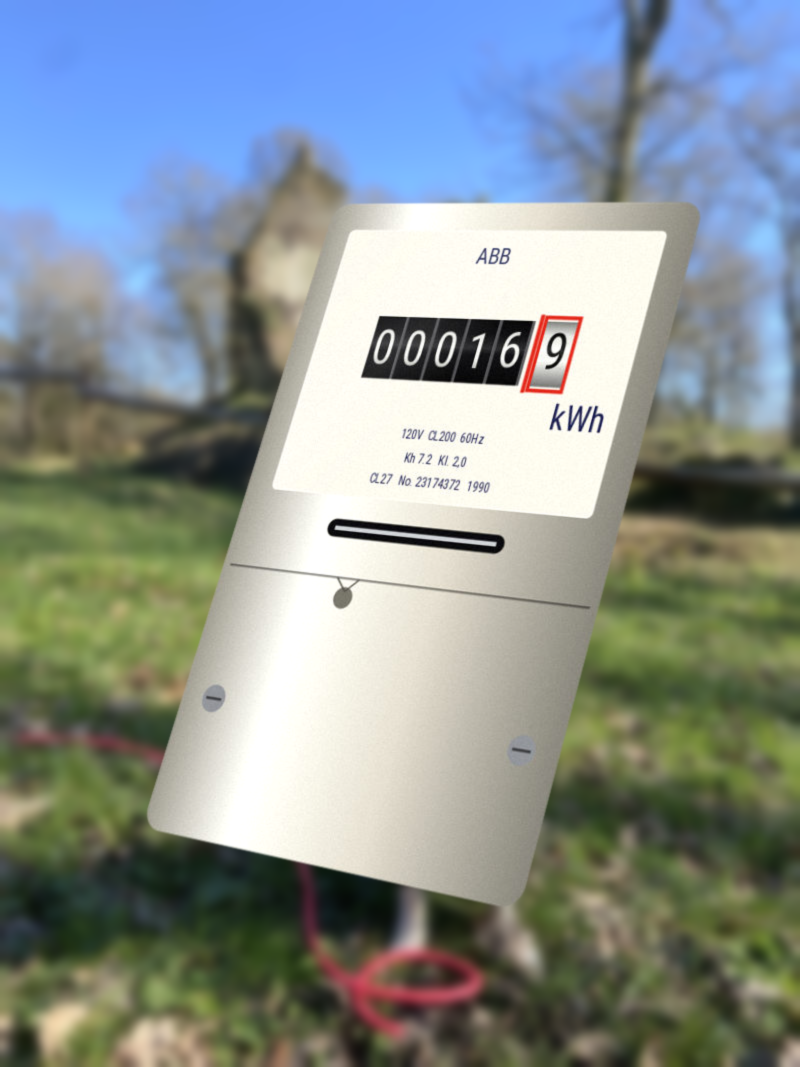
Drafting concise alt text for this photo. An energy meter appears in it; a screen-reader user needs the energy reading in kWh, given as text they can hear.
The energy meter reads 16.9 kWh
